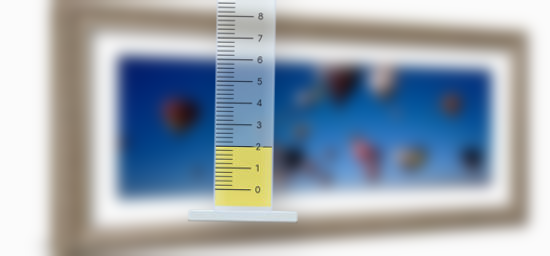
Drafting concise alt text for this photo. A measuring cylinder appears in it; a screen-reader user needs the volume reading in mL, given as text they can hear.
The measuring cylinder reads 2 mL
